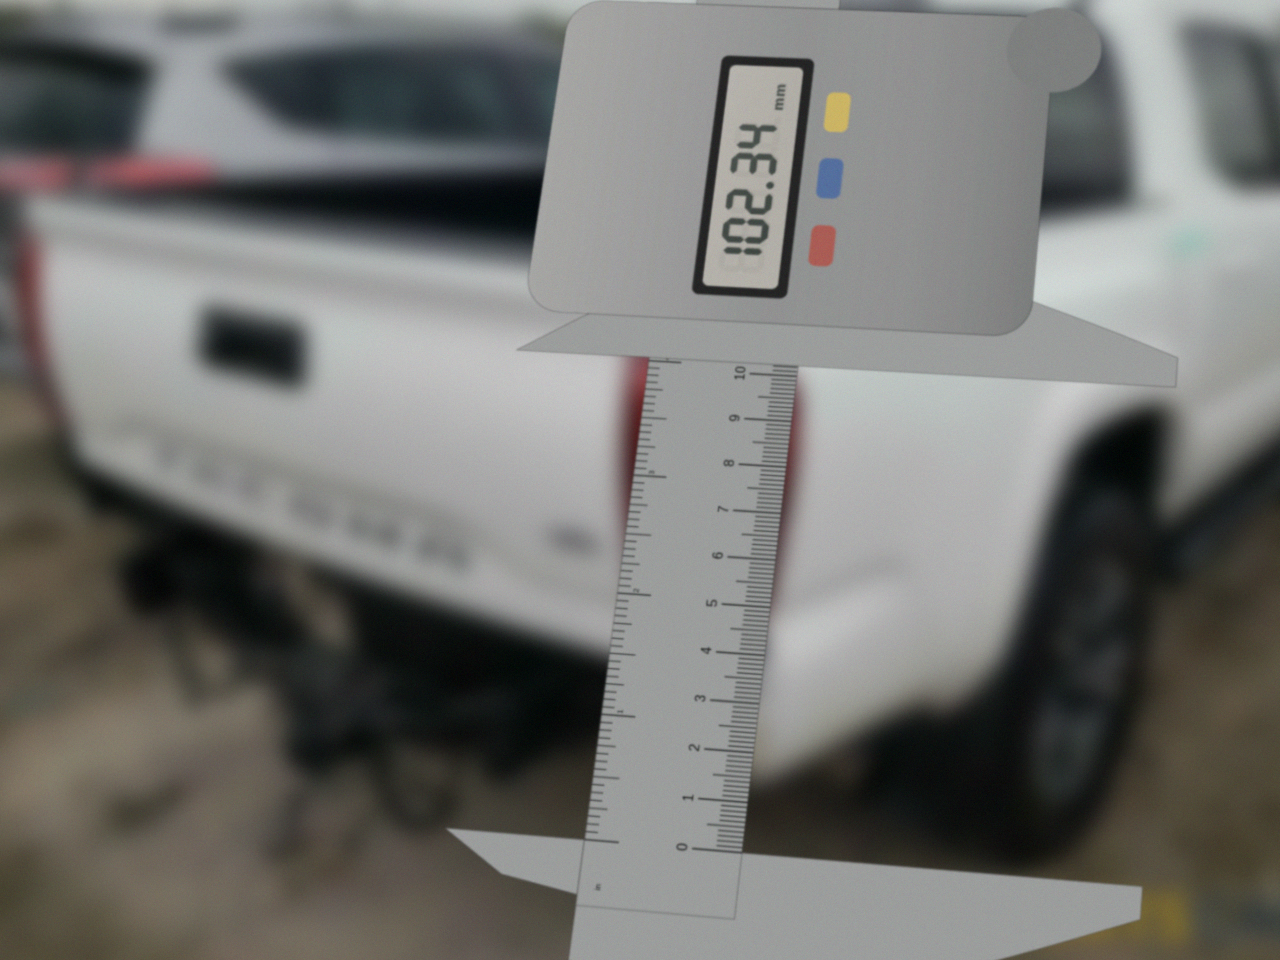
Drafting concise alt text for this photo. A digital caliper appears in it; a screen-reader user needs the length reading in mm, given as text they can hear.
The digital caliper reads 102.34 mm
